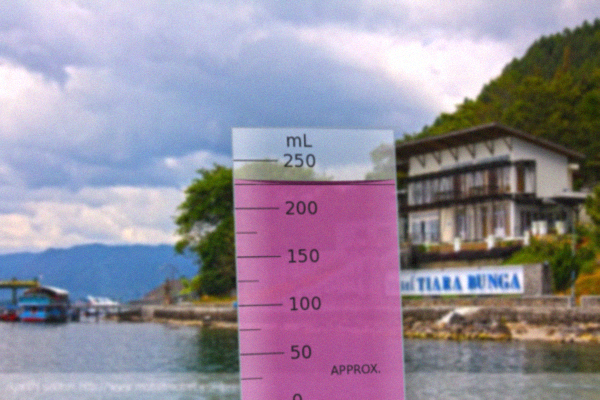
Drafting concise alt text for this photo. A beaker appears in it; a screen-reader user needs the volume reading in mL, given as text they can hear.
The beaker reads 225 mL
